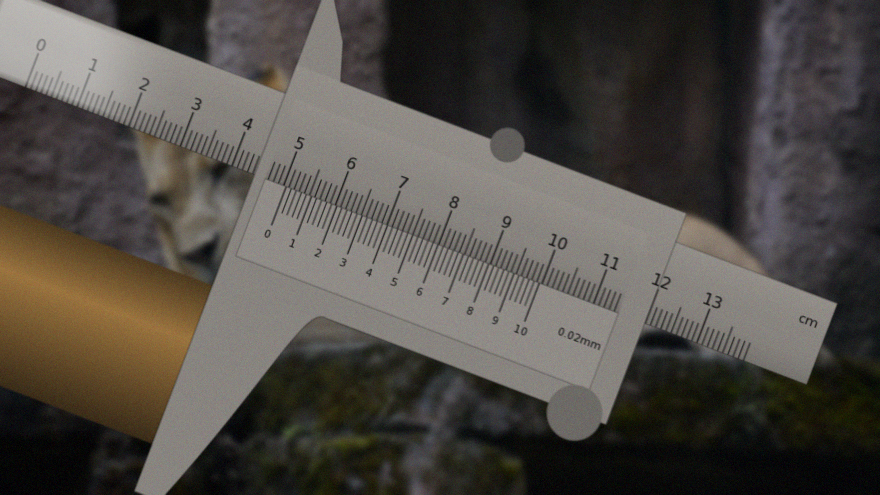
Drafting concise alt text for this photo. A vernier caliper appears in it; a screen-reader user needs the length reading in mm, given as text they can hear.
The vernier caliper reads 50.5 mm
